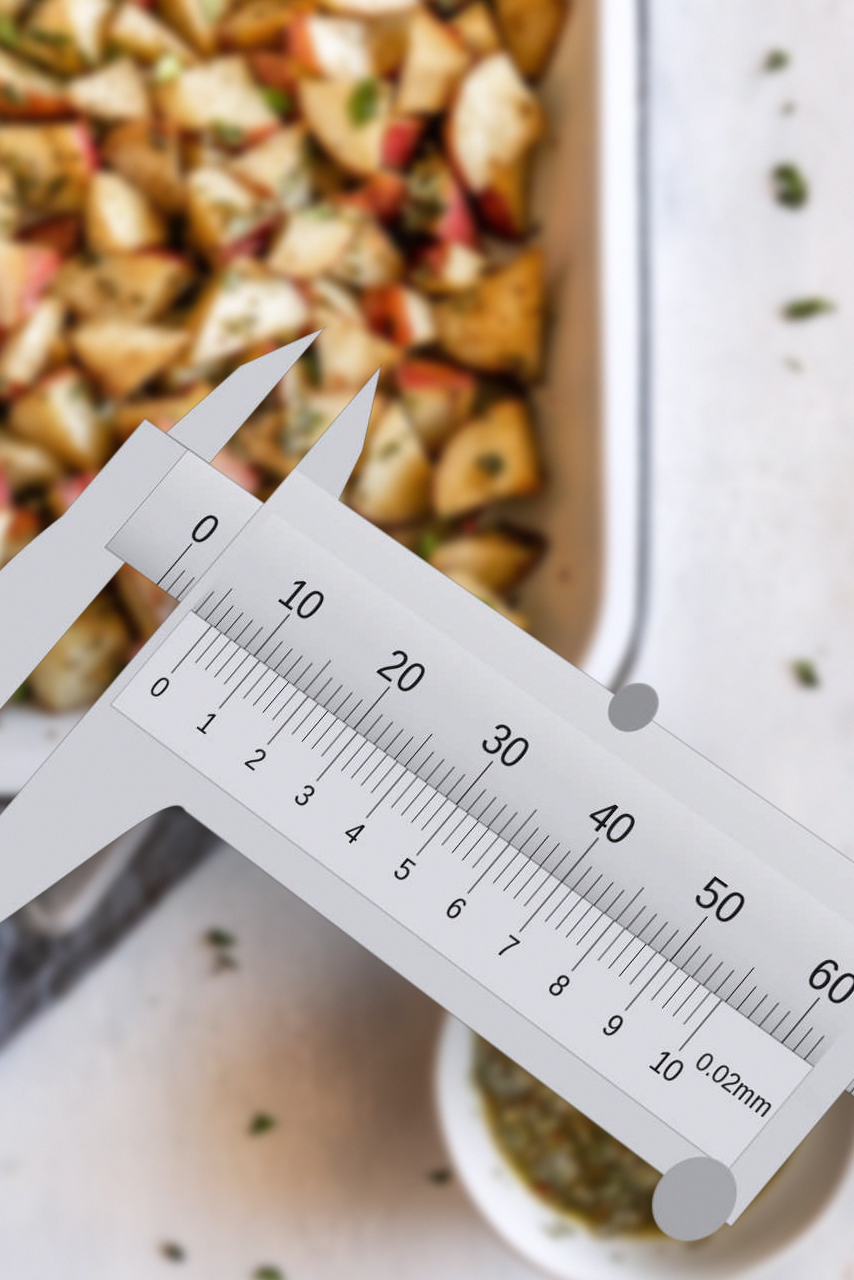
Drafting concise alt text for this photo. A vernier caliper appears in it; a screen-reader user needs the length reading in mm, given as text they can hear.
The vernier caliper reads 5.7 mm
